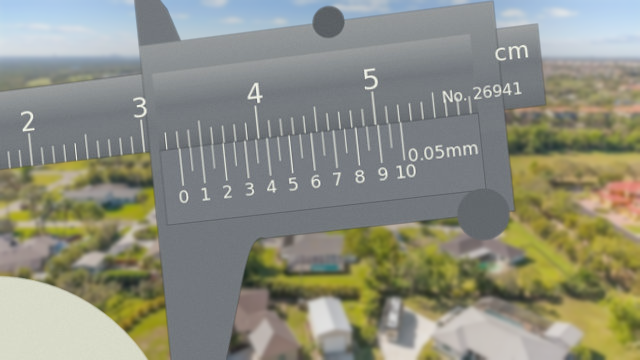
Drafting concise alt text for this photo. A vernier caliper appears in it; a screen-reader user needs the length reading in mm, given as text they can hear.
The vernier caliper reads 33.1 mm
